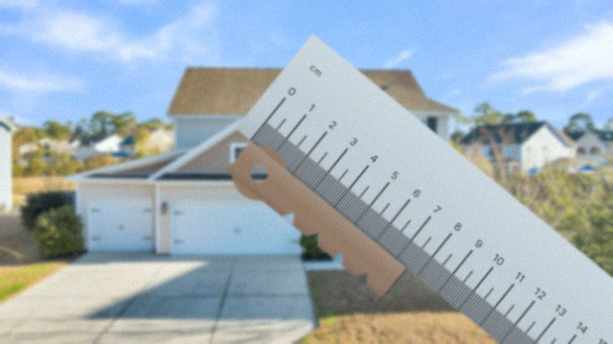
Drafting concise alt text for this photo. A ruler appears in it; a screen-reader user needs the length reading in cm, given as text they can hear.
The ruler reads 7.5 cm
